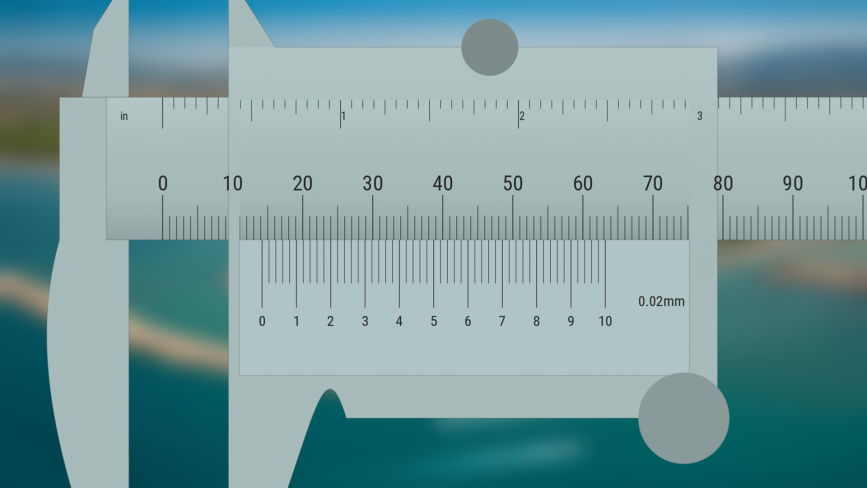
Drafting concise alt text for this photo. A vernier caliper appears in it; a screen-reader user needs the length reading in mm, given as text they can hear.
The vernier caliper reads 14.2 mm
